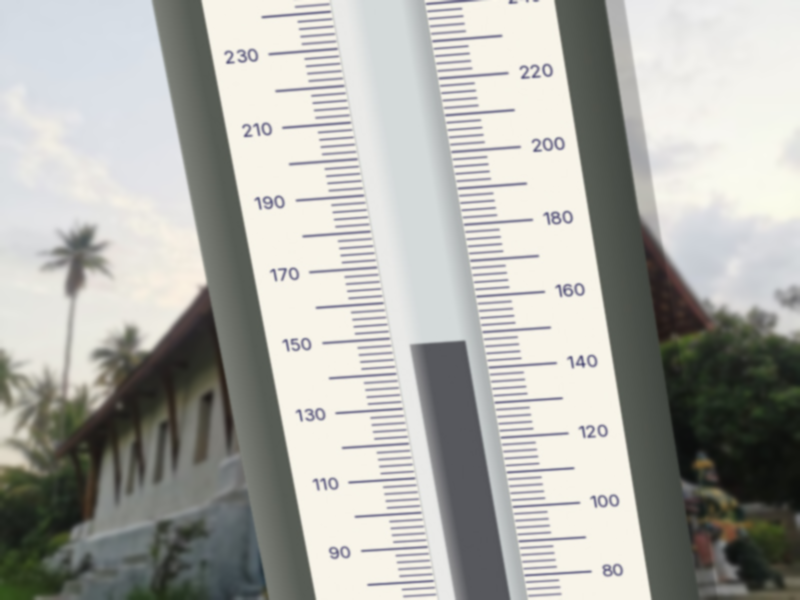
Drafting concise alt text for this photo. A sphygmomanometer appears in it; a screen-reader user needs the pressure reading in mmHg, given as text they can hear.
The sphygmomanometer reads 148 mmHg
